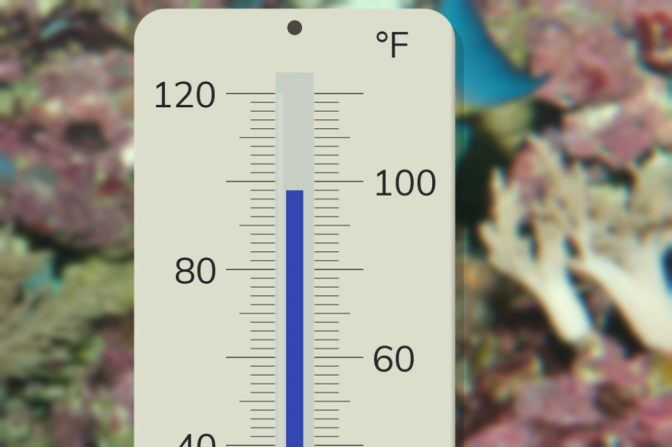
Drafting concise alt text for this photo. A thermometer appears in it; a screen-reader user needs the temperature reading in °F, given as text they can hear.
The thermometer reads 98 °F
